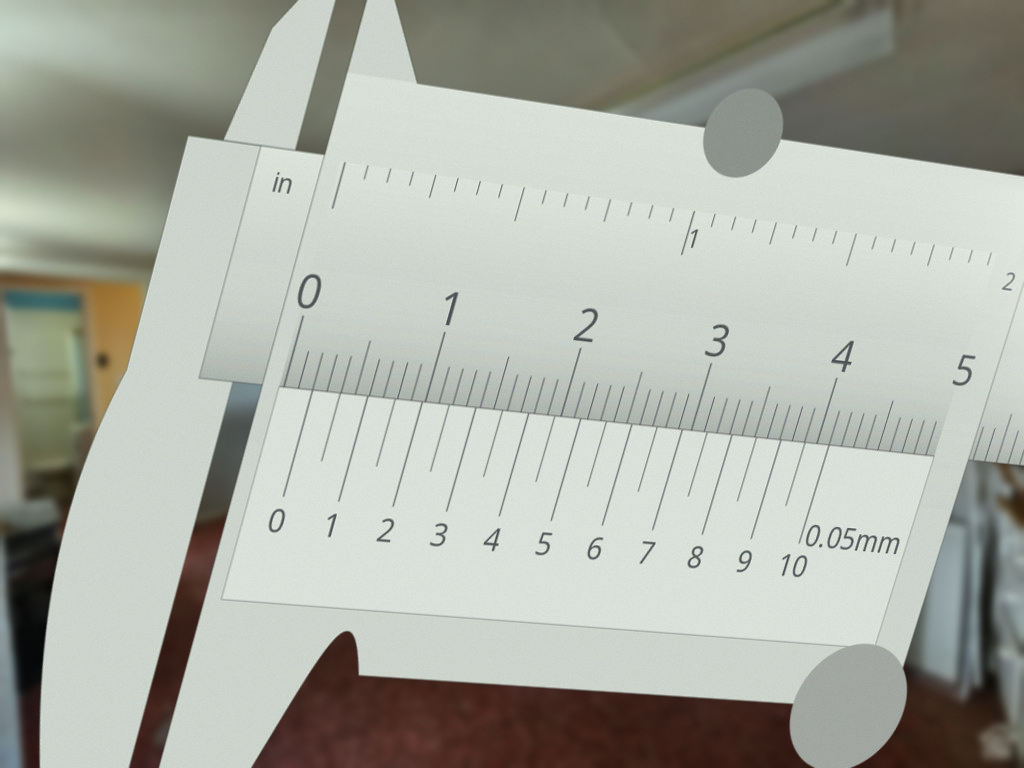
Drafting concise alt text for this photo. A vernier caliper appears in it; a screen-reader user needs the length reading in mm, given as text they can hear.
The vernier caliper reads 2.0 mm
